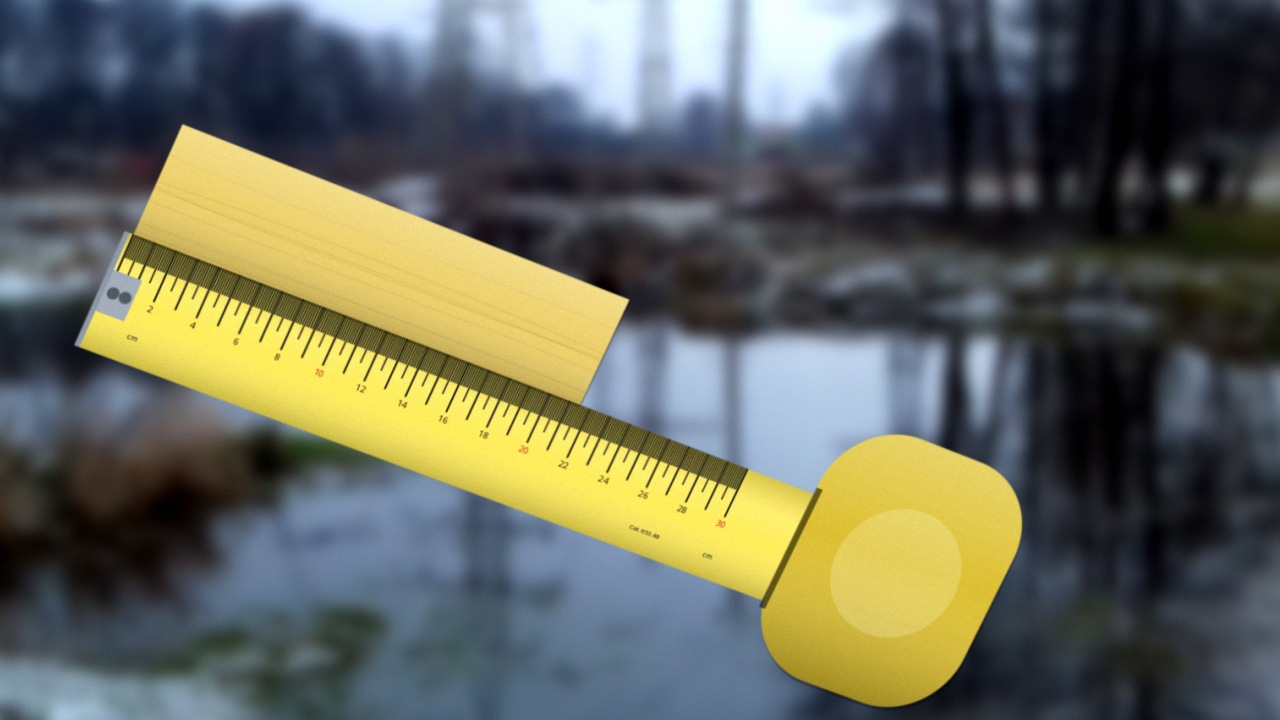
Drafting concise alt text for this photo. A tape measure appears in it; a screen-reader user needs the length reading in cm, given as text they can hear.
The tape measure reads 21.5 cm
